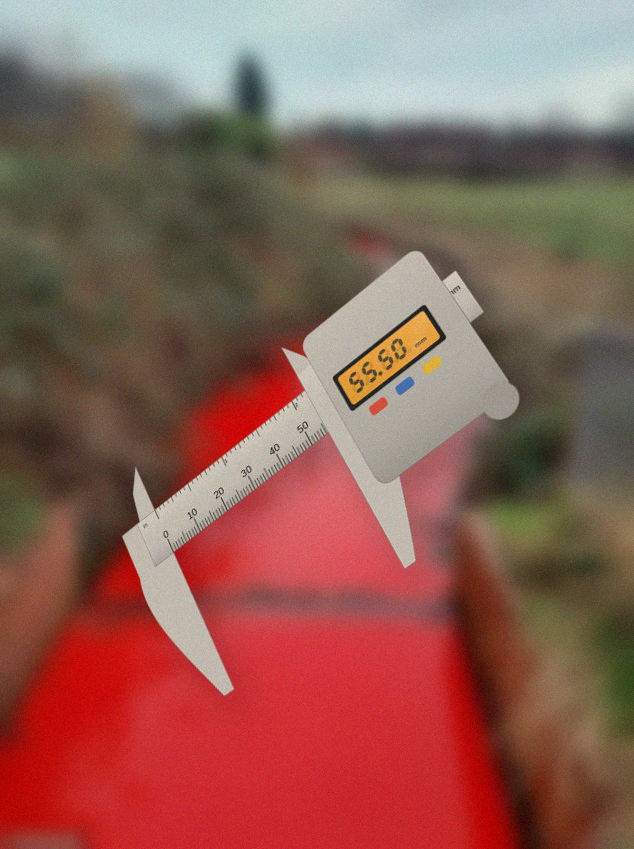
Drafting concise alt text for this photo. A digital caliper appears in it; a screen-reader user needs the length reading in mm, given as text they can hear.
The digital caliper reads 55.50 mm
